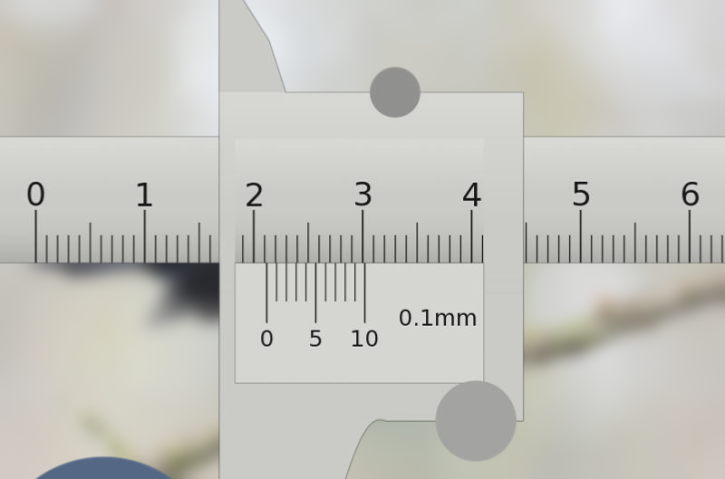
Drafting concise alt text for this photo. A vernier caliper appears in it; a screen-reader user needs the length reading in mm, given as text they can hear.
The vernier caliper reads 21.2 mm
